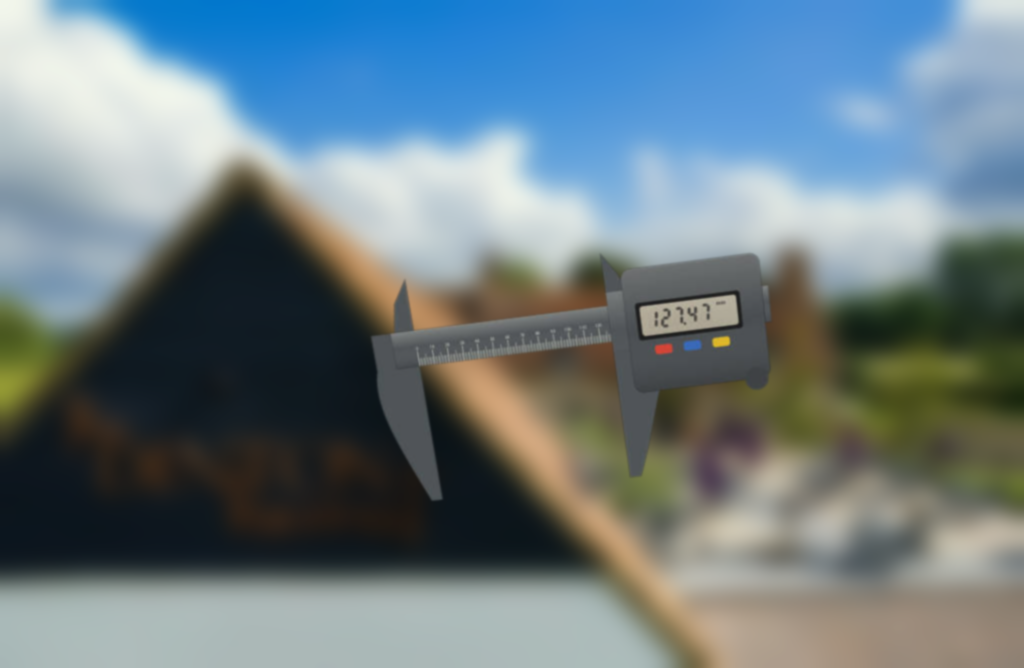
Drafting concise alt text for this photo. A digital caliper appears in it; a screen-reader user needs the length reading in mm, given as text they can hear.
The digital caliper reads 127.47 mm
